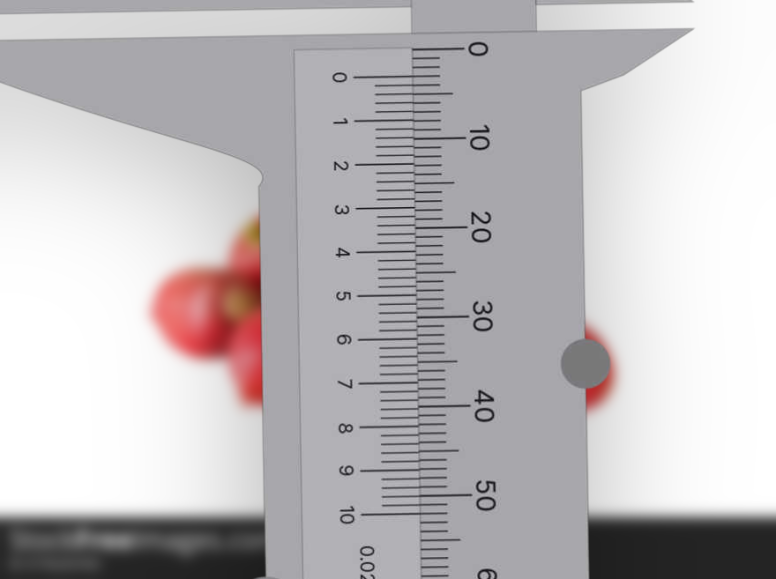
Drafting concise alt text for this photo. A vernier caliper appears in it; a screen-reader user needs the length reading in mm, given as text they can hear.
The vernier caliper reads 3.0 mm
